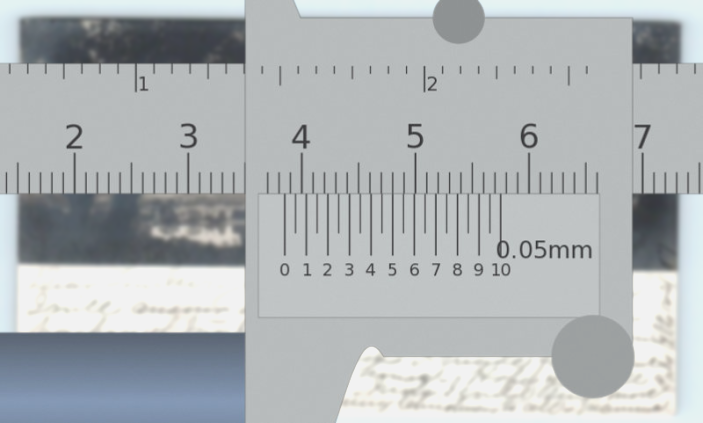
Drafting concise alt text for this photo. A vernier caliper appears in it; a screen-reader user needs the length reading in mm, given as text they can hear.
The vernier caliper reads 38.5 mm
